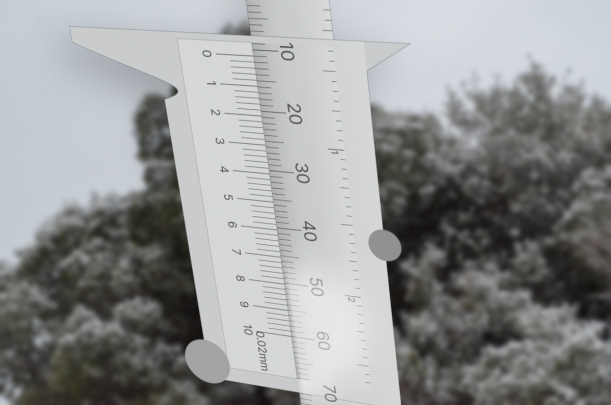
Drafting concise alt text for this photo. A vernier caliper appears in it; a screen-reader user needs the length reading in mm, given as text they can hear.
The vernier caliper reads 11.0 mm
